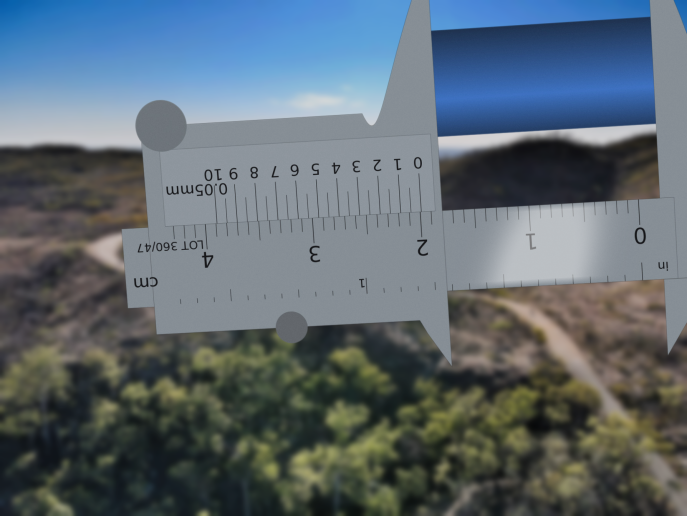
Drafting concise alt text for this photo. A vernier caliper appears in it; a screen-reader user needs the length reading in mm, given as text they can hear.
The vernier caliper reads 19.9 mm
